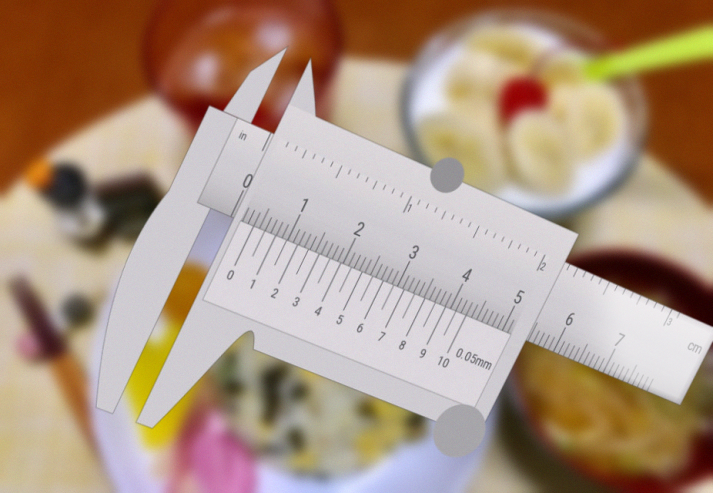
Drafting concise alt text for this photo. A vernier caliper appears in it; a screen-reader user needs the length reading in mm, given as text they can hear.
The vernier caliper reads 4.0 mm
